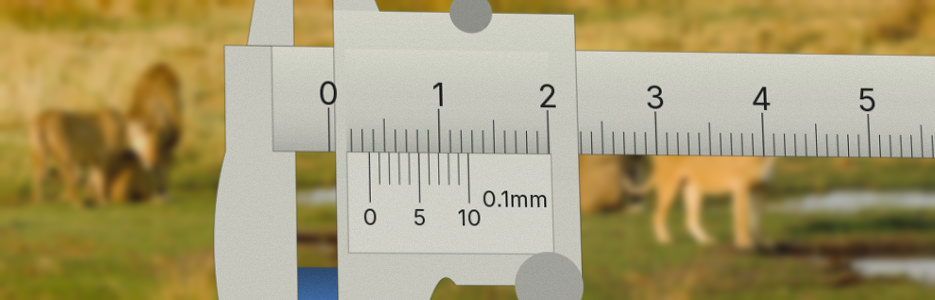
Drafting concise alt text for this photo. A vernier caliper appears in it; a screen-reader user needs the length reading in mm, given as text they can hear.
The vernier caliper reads 3.6 mm
